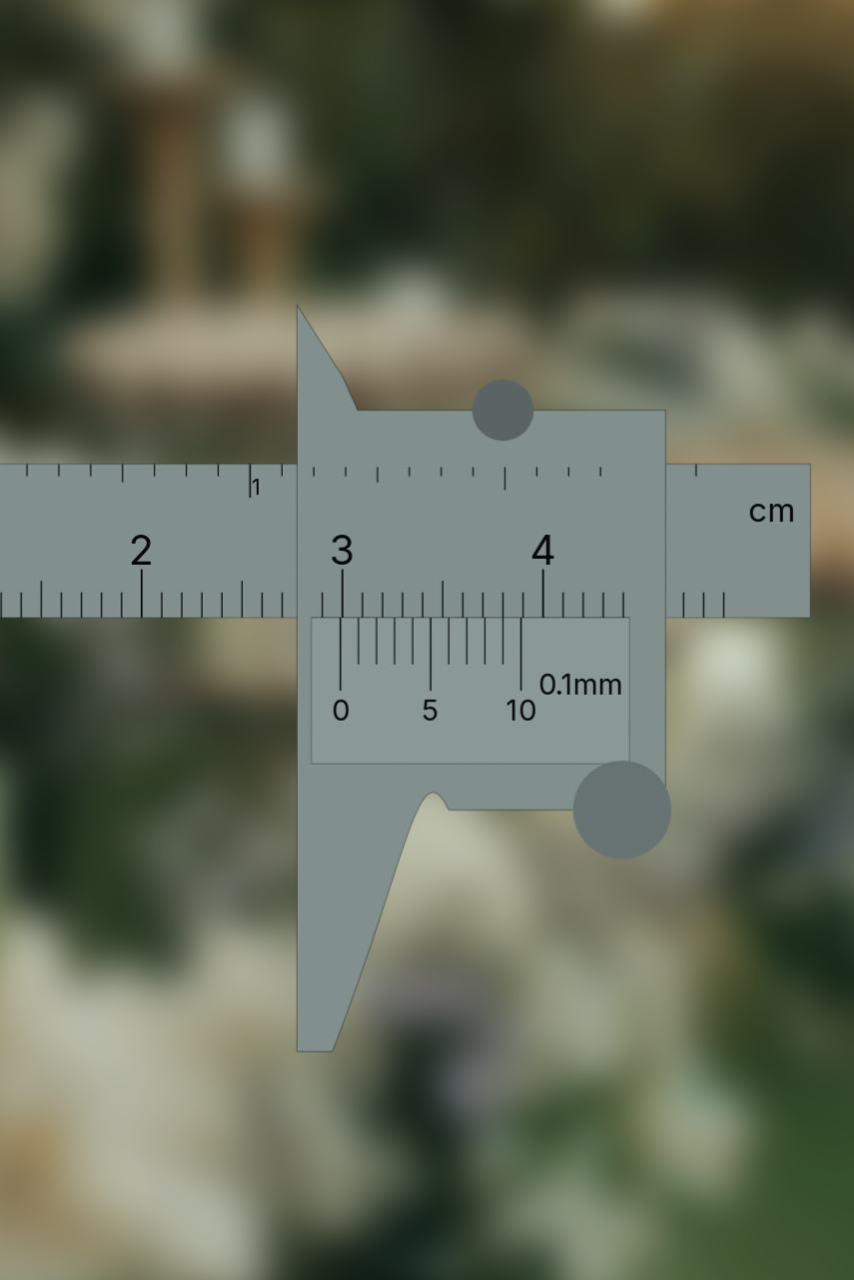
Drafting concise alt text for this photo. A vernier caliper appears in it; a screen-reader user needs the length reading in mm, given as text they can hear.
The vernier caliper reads 29.9 mm
